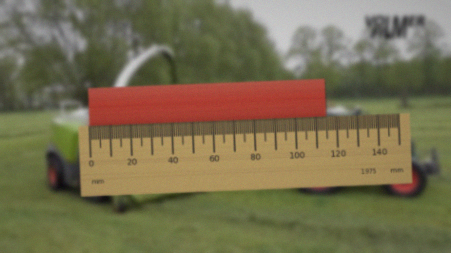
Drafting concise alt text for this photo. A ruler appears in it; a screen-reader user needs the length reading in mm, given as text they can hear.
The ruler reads 115 mm
